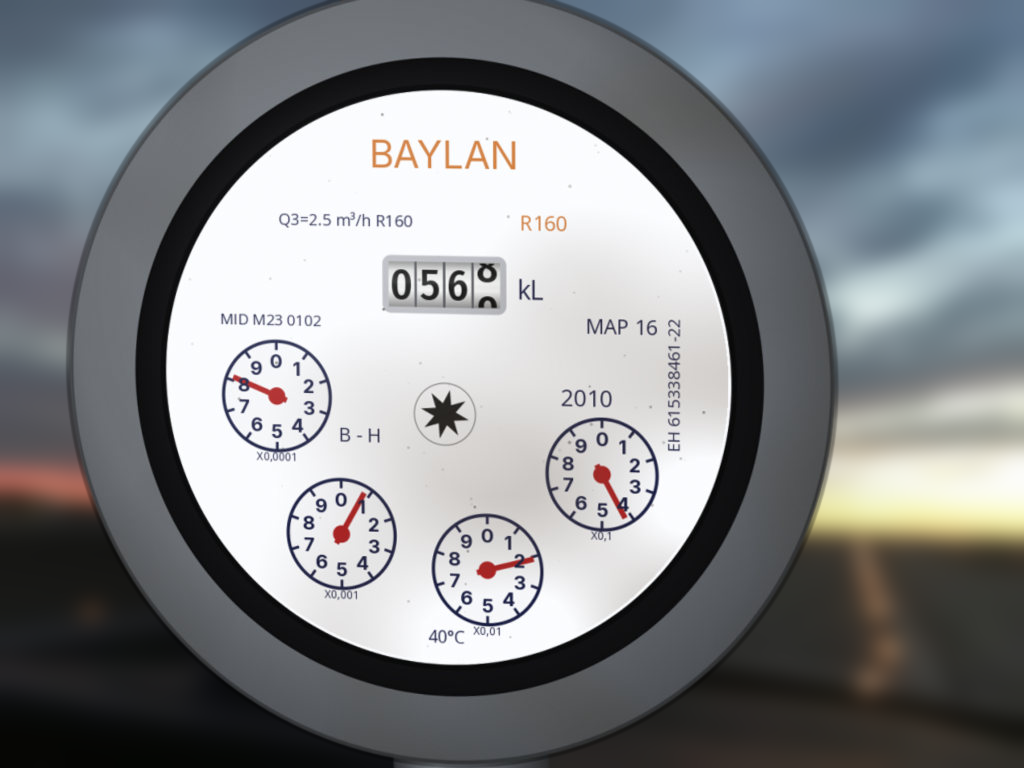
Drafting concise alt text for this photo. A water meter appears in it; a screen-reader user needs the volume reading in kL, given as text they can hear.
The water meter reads 568.4208 kL
